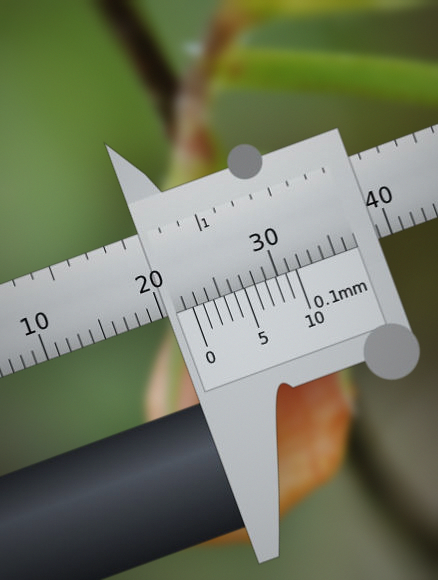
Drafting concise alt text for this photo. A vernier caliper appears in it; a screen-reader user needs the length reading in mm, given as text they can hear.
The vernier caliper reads 22.6 mm
